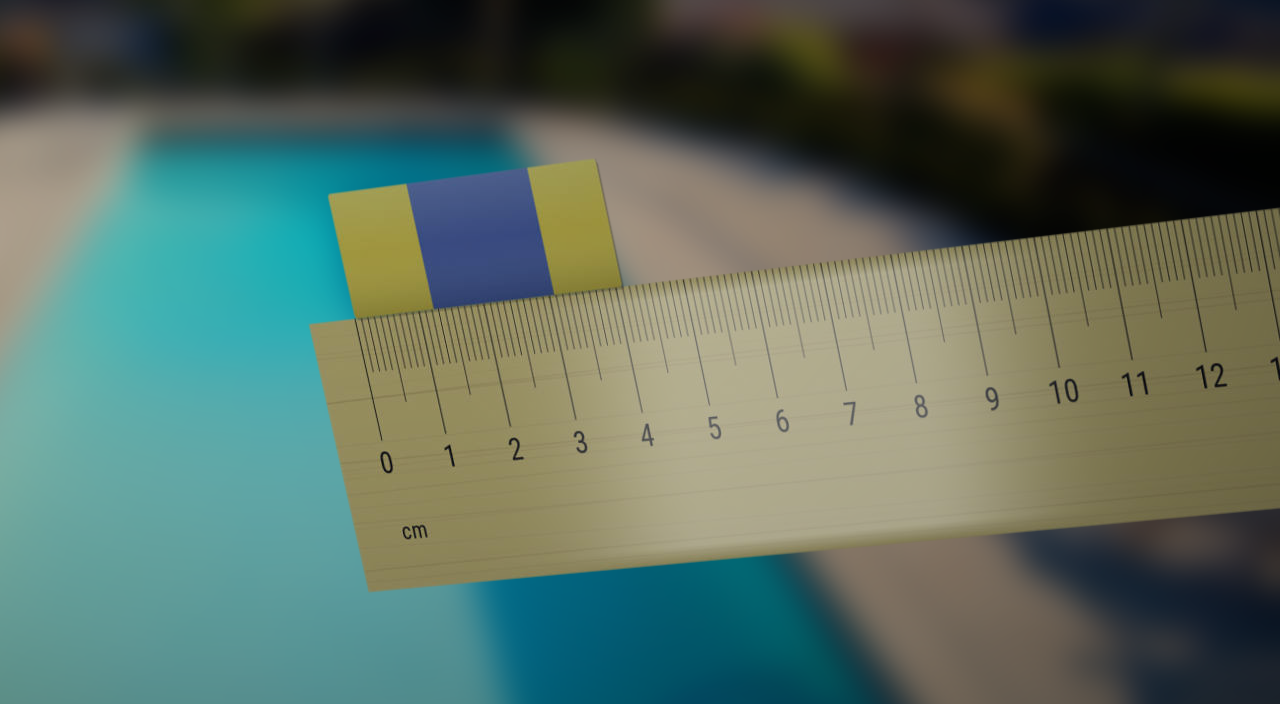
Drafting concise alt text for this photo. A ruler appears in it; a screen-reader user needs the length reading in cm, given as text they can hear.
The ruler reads 4.1 cm
